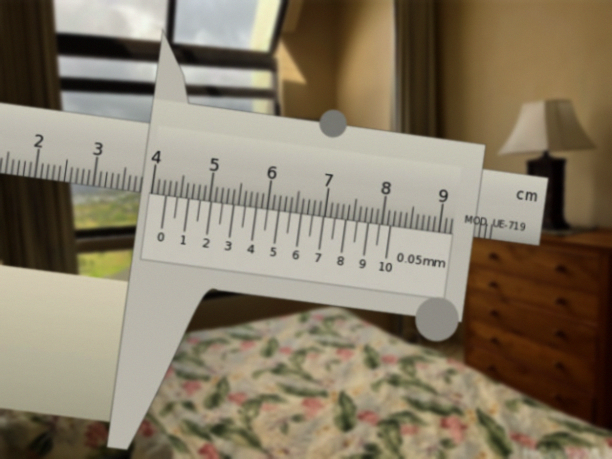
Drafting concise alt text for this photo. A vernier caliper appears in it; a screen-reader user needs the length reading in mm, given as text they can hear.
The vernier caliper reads 42.5 mm
